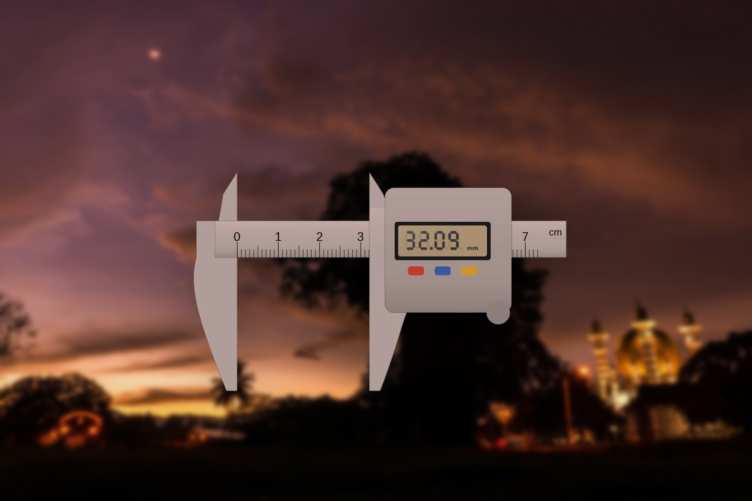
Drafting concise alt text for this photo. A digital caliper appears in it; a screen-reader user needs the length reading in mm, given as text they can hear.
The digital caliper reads 32.09 mm
